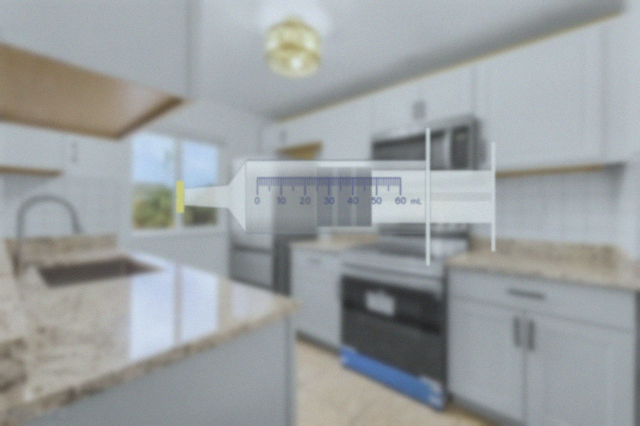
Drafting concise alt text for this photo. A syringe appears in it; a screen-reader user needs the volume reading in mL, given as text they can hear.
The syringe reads 25 mL
